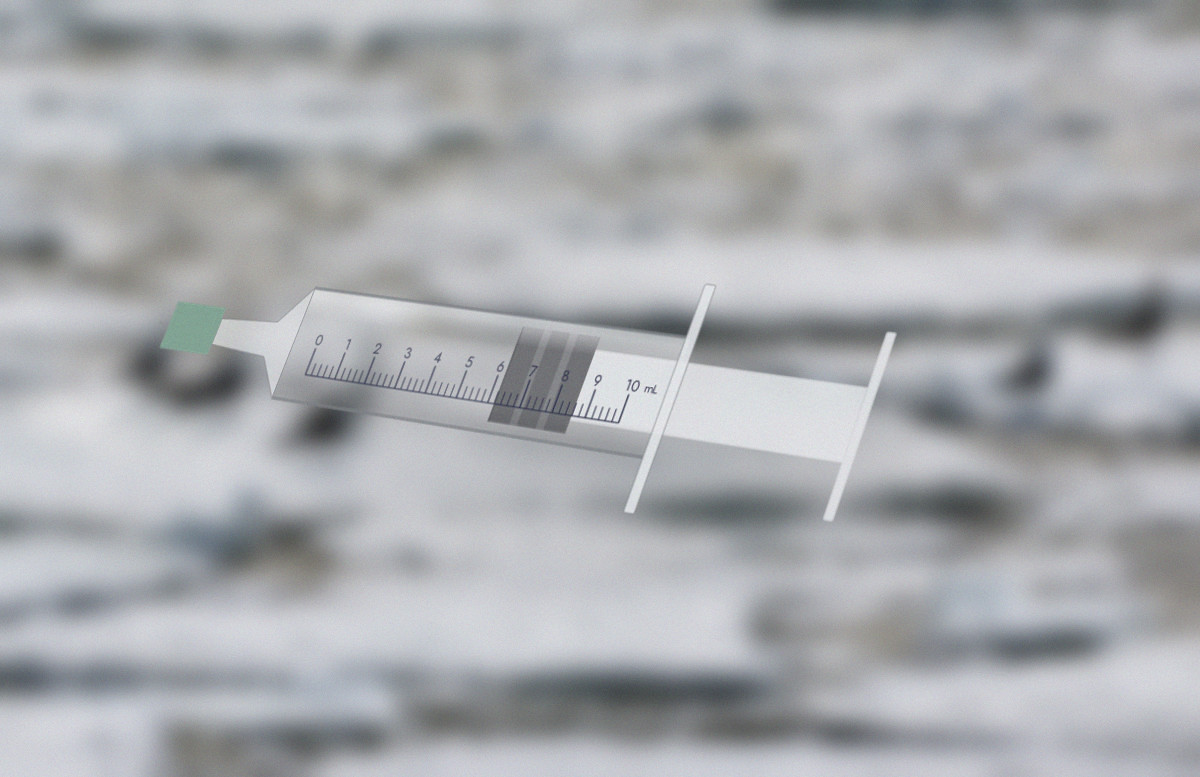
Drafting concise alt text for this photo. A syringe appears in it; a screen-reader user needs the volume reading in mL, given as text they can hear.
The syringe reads 6.2 mL
